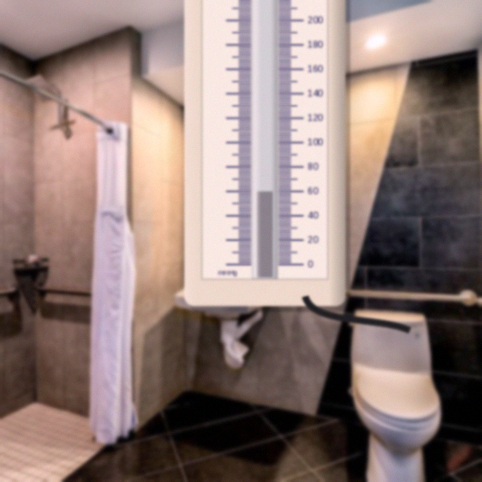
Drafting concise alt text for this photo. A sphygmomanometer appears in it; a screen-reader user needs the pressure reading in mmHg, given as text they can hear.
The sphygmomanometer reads 60 mmHg
